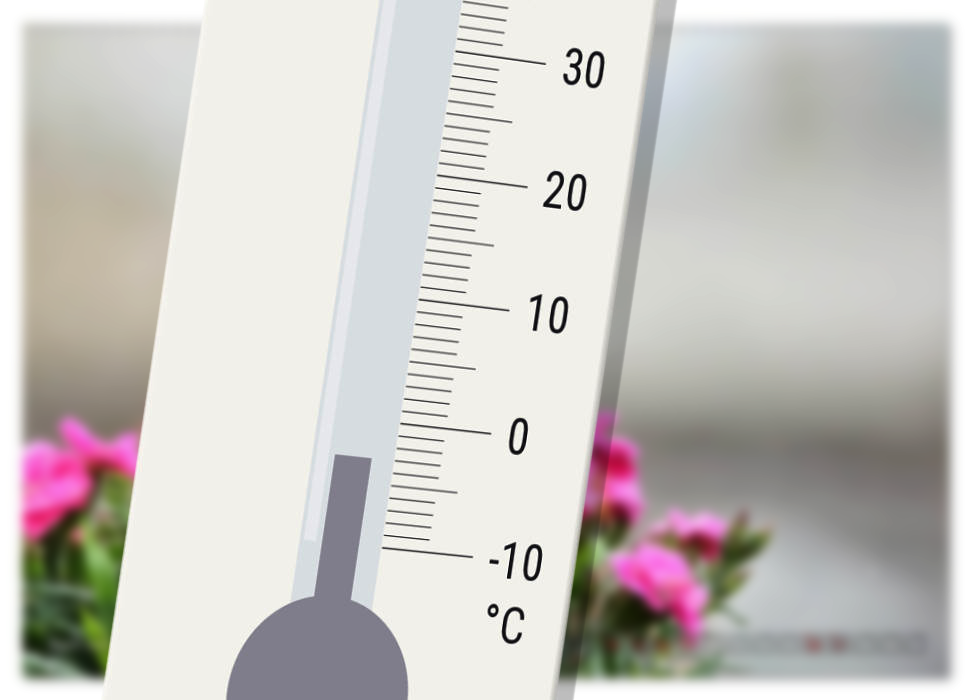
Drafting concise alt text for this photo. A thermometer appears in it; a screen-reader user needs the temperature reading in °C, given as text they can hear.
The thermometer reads -3 °C
